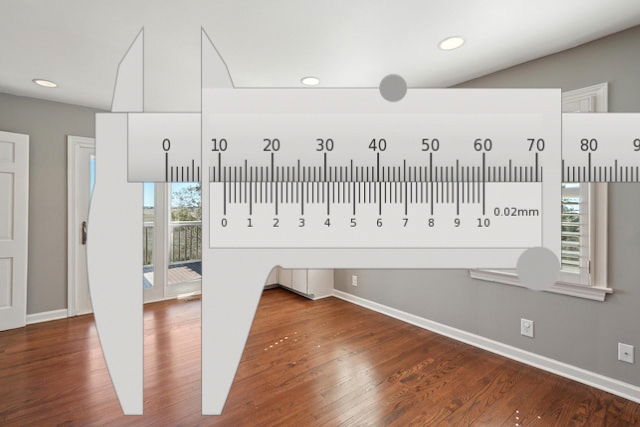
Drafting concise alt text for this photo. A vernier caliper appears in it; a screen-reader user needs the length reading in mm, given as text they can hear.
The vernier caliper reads 11.0 mm
